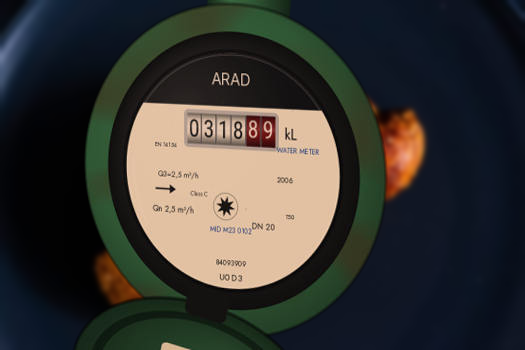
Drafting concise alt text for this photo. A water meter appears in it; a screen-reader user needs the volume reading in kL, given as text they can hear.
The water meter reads 318.89 kL
